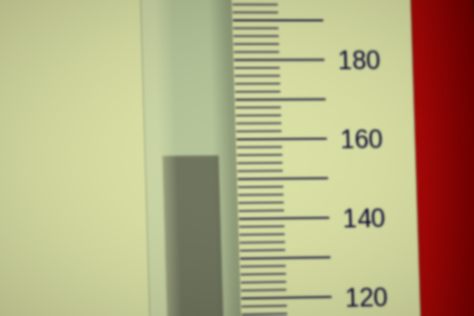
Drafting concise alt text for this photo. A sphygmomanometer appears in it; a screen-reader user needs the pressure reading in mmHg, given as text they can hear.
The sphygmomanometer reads 156 mmHg
